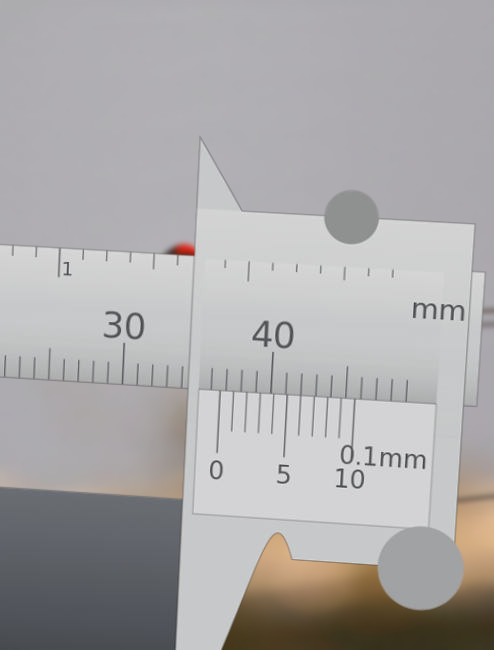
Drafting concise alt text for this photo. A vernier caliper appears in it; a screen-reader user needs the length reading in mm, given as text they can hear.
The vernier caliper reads 36.6 mm
